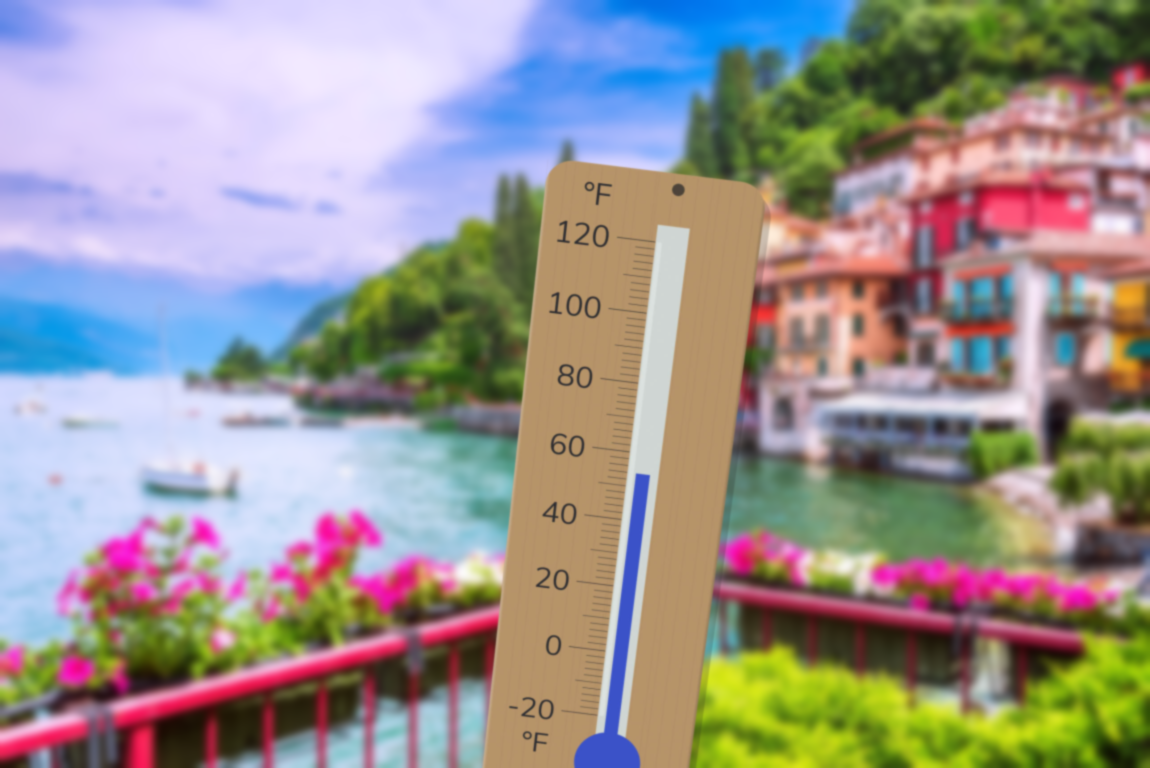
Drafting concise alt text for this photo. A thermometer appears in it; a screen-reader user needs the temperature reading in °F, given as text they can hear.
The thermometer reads 54 °F
